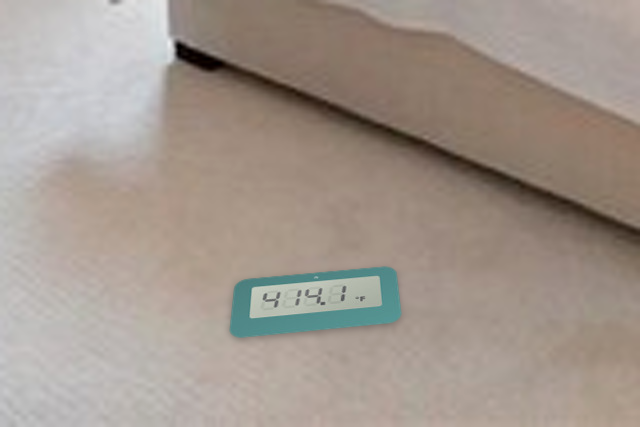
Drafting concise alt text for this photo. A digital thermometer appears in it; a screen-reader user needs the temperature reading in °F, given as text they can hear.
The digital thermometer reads 414.1 °F
